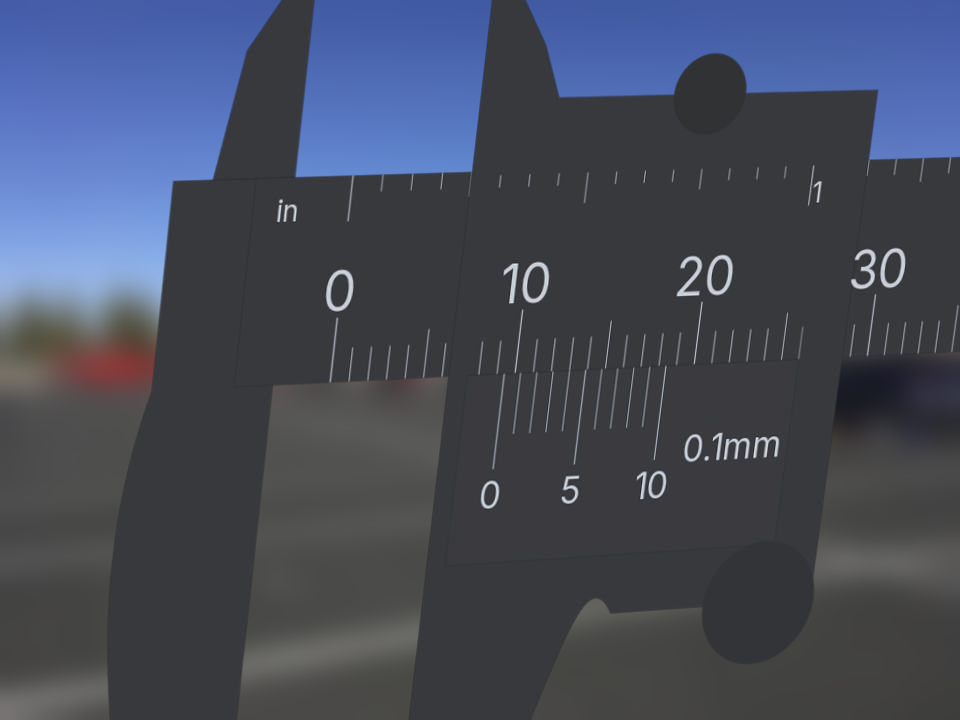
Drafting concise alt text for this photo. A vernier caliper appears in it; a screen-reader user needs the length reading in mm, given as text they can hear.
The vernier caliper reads 9.4 mm
